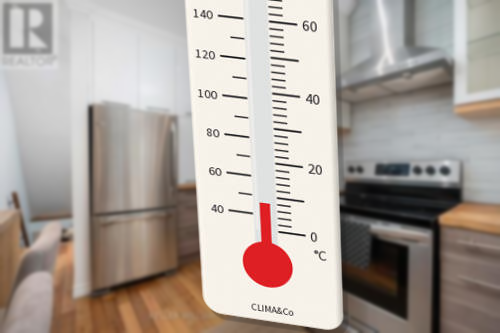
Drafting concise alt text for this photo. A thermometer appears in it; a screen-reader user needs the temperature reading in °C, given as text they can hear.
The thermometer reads 8 °C
